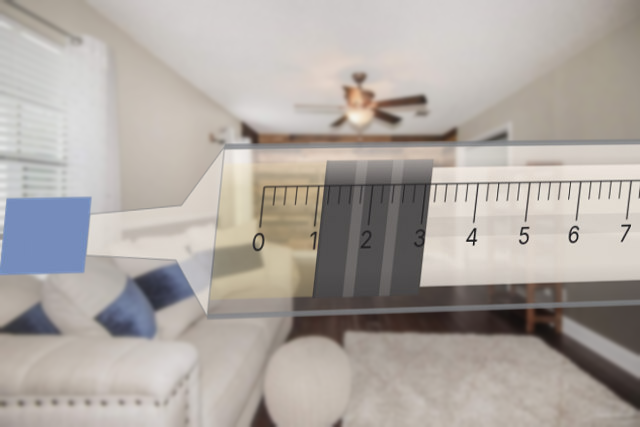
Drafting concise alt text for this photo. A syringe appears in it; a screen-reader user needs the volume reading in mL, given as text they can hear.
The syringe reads 1.1 mL
